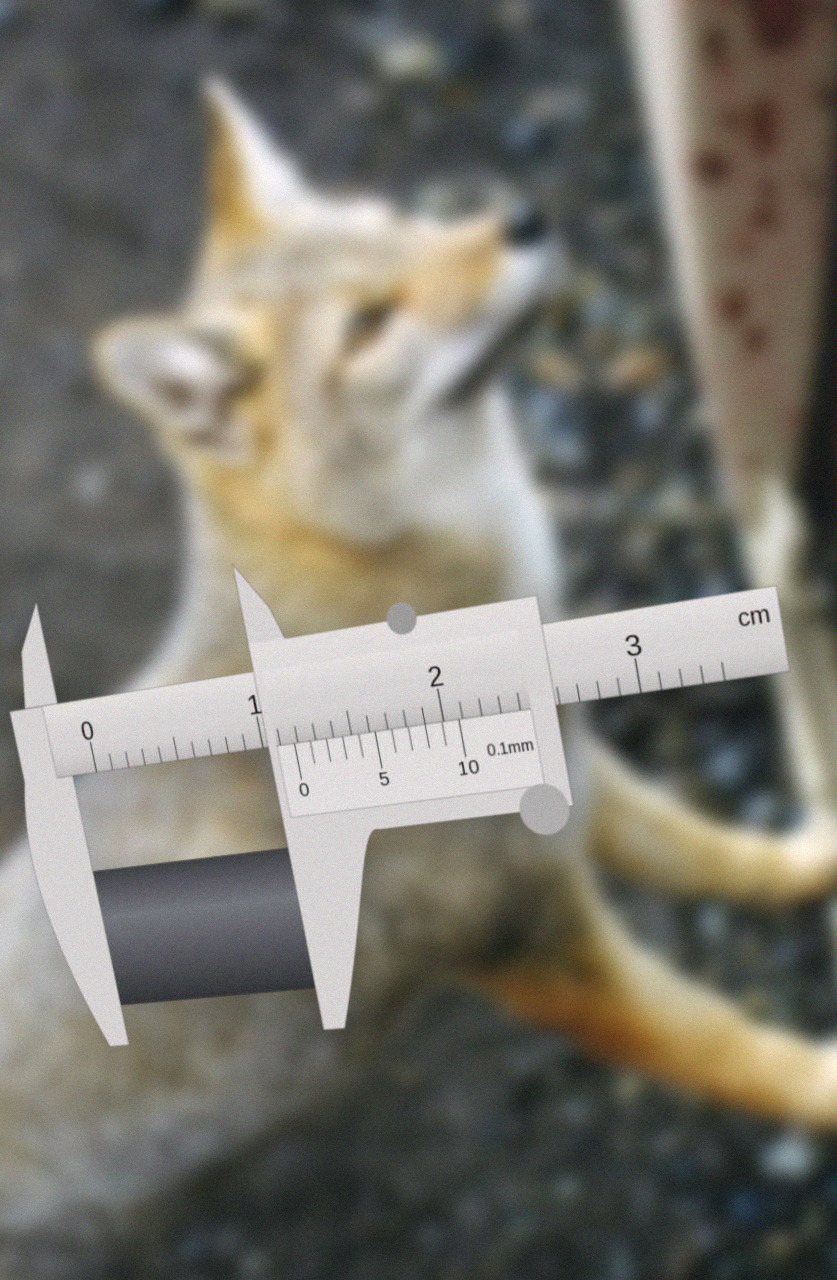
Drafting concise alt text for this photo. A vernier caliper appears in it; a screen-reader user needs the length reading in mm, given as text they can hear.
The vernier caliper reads 11.8 mm
